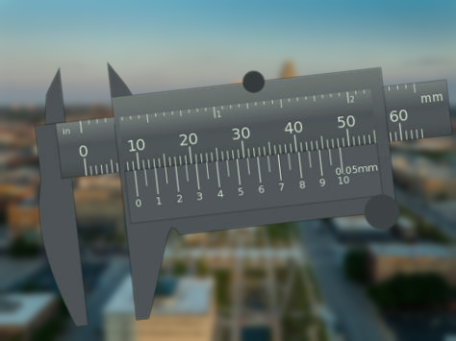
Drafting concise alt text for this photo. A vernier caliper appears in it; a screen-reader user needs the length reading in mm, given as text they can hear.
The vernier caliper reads 9.2 mm
